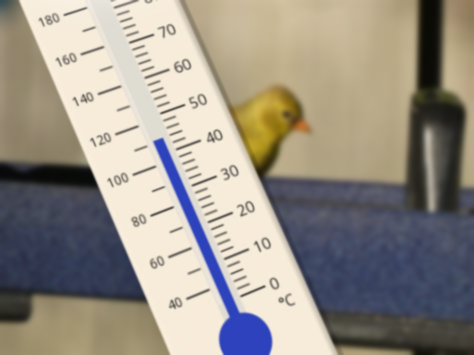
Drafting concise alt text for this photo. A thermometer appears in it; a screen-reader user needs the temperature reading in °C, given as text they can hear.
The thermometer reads 44 °C
